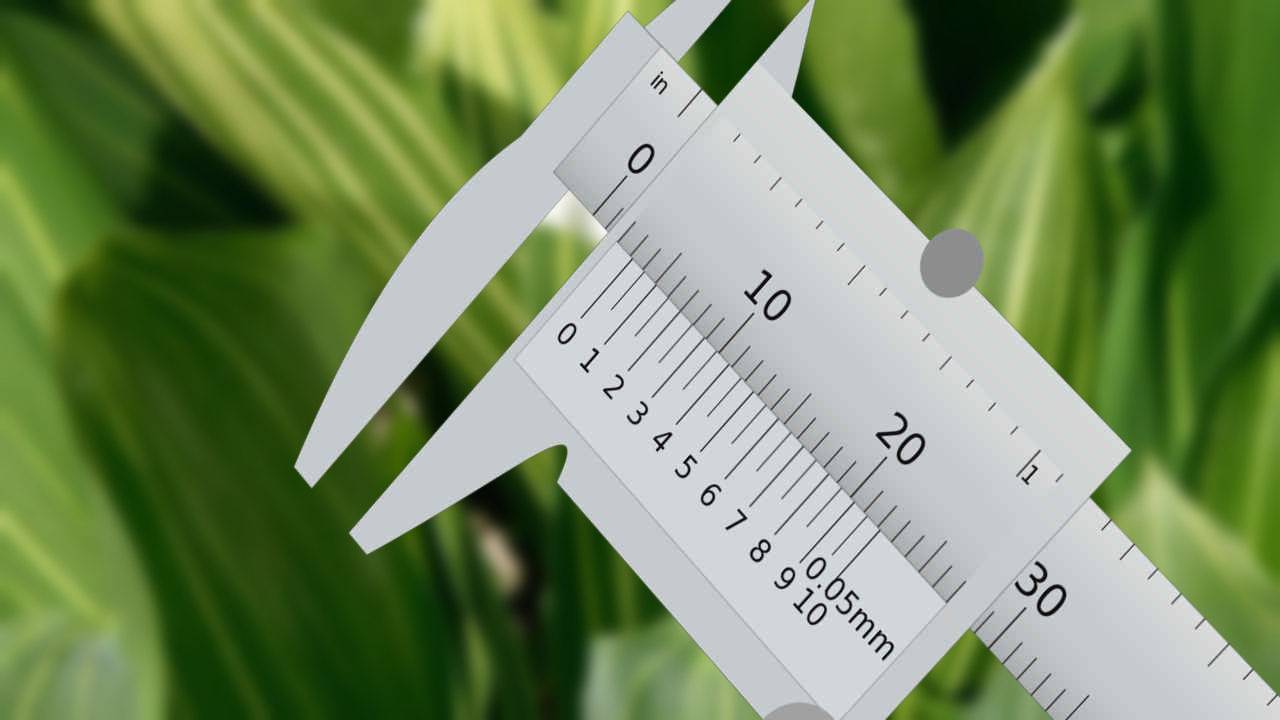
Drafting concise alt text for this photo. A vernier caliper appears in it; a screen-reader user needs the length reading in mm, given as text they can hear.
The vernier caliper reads 3.2 mm
